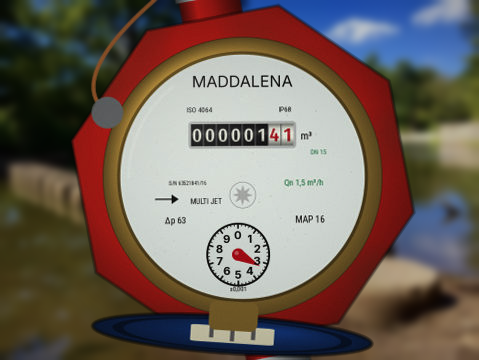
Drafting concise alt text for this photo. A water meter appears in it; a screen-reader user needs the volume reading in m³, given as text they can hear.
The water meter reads 1.413 m³
